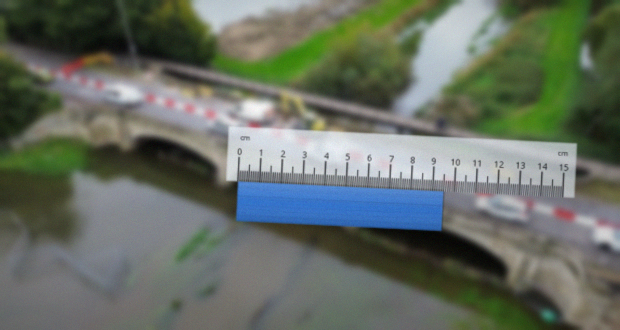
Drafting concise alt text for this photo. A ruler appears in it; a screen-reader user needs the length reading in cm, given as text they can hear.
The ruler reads 9.5 cm
